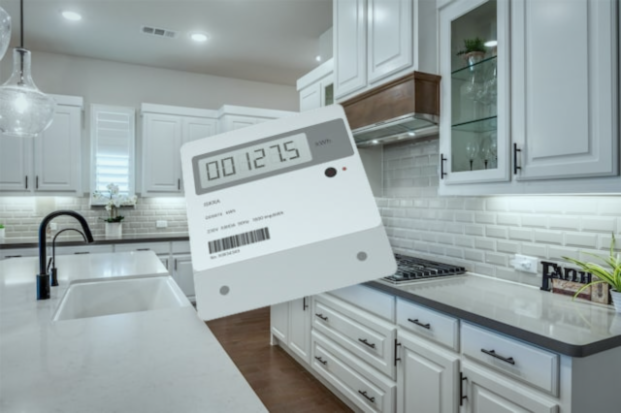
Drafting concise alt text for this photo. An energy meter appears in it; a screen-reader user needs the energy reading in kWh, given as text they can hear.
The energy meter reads 127.5 kWh
